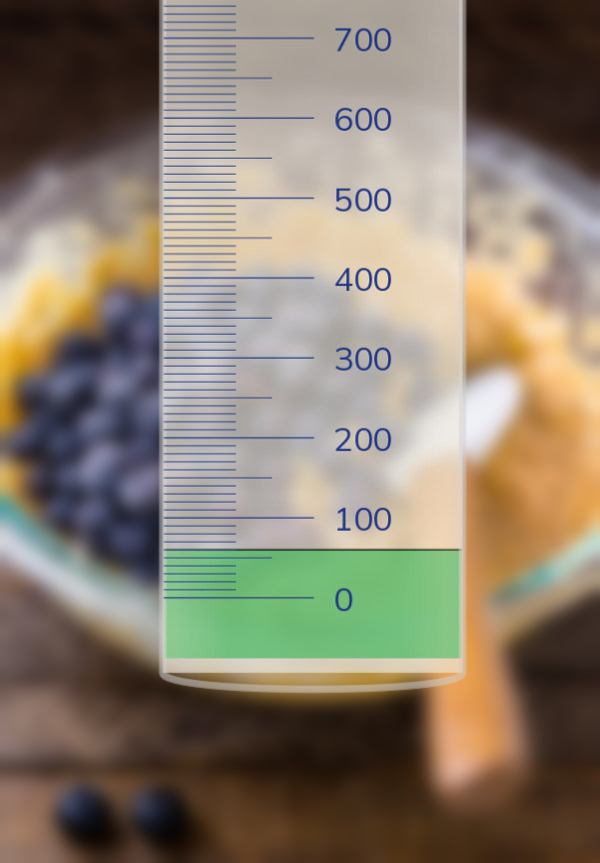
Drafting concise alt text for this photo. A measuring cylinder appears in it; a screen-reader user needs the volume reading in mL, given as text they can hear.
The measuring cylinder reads 60 mL
